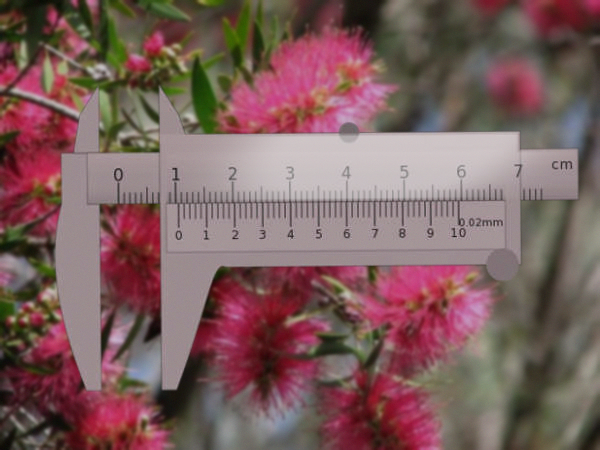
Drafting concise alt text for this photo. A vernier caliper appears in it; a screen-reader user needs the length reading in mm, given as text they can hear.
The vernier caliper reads 10.5 mm
